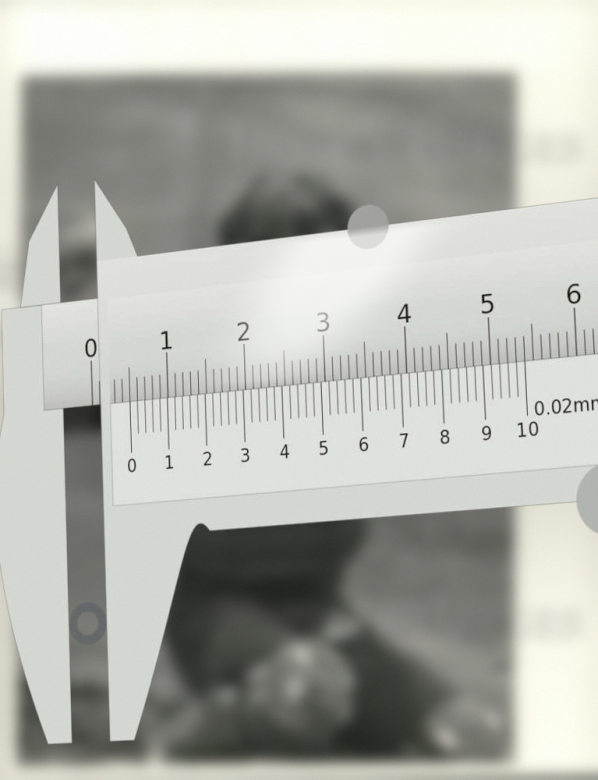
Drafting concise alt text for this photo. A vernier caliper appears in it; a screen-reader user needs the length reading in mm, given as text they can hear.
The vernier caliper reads 5.0 mm
